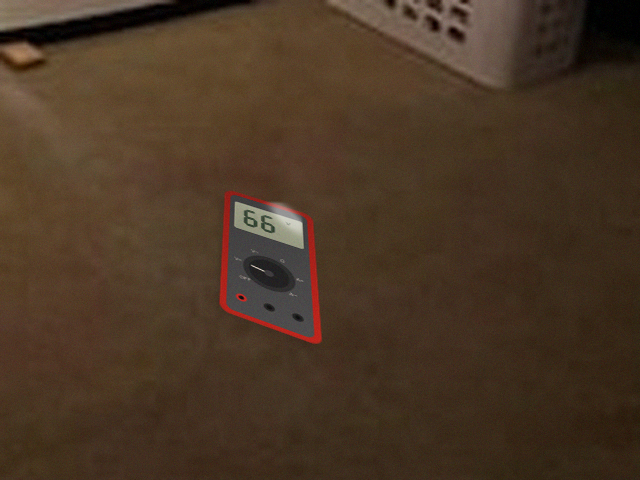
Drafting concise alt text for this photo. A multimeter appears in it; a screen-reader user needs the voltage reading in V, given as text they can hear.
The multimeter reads 66 V
